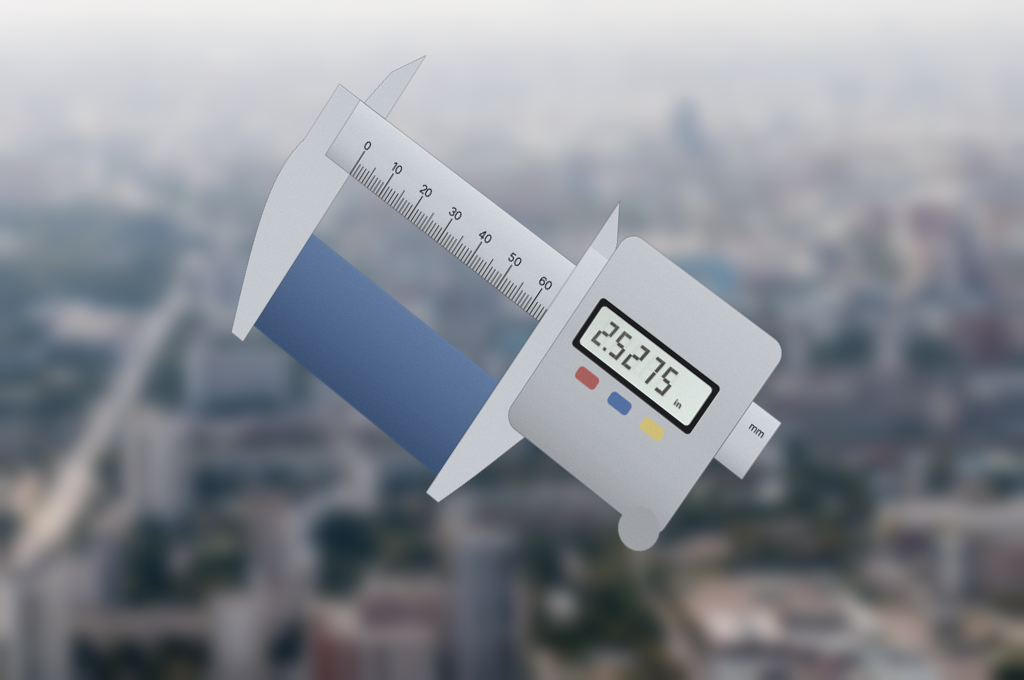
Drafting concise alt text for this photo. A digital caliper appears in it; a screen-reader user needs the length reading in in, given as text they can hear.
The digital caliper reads 2.5275 in
